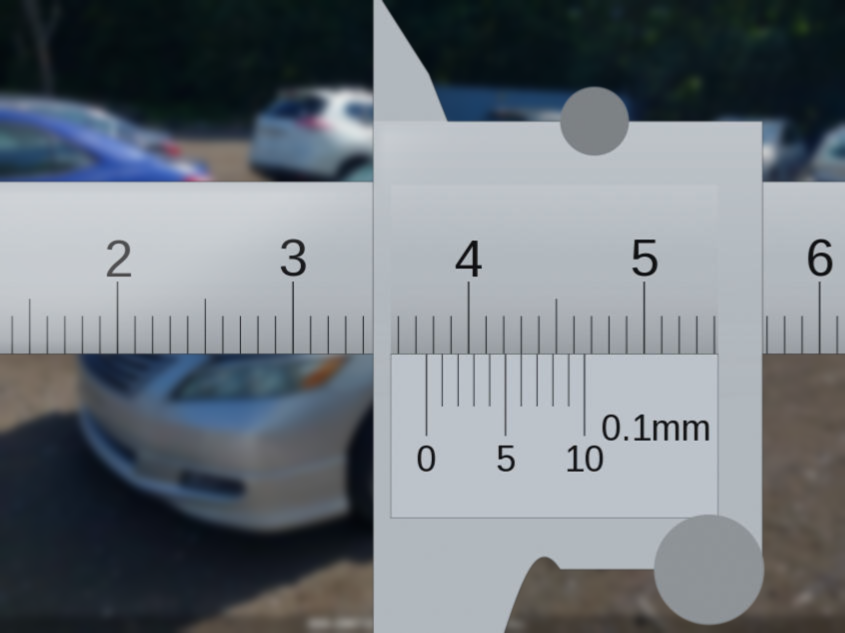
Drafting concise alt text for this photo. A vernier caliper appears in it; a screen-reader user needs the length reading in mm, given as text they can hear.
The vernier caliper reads 37.6 mm
